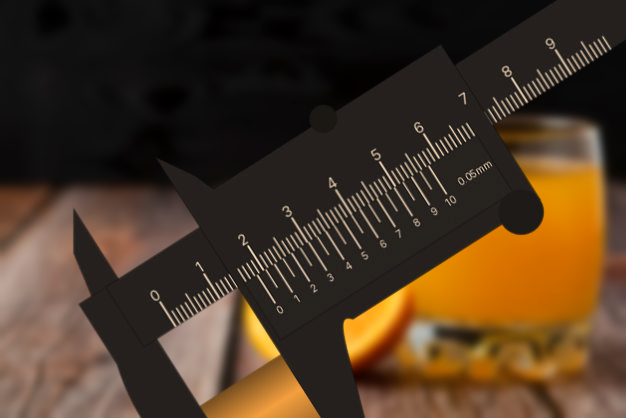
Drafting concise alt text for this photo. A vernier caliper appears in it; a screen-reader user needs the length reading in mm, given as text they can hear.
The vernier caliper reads 18.5 mm
